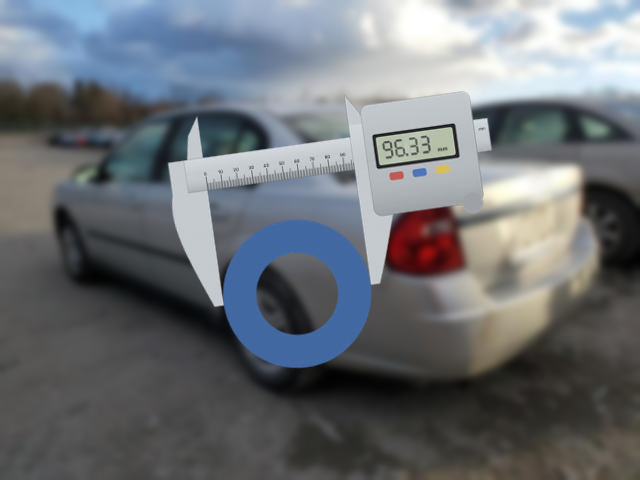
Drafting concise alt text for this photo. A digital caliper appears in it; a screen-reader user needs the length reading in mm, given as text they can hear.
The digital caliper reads 96.33 mm
